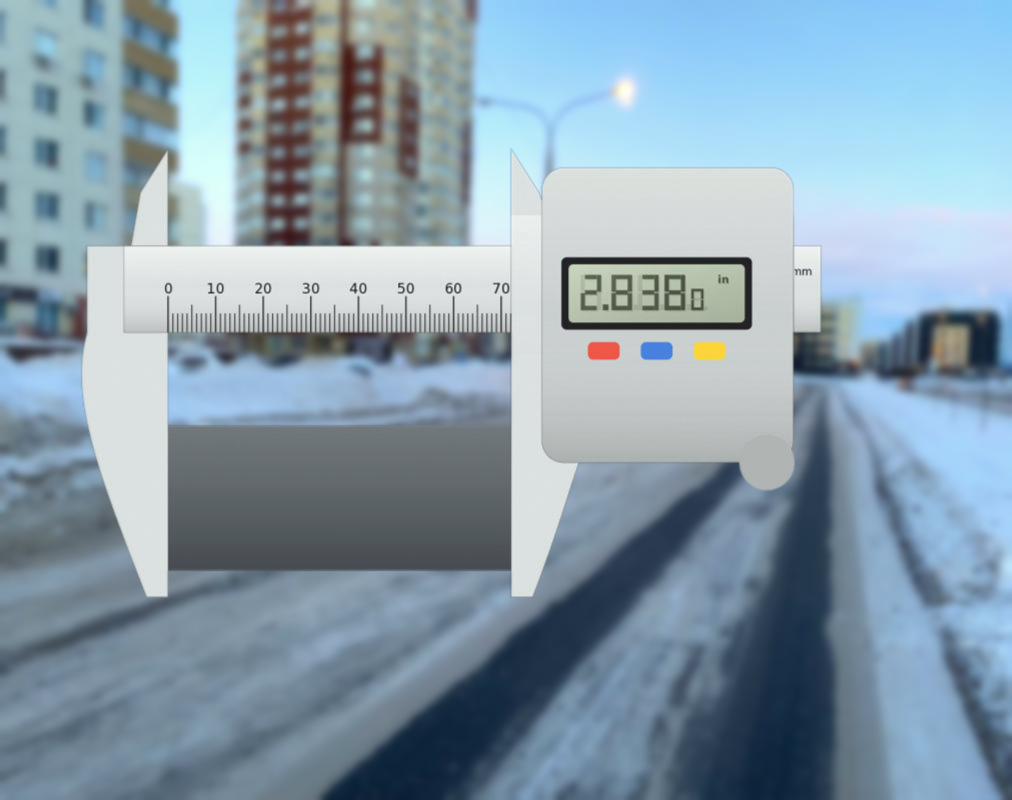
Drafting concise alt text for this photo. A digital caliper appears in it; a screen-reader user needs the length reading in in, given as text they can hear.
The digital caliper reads 2.8380 in
